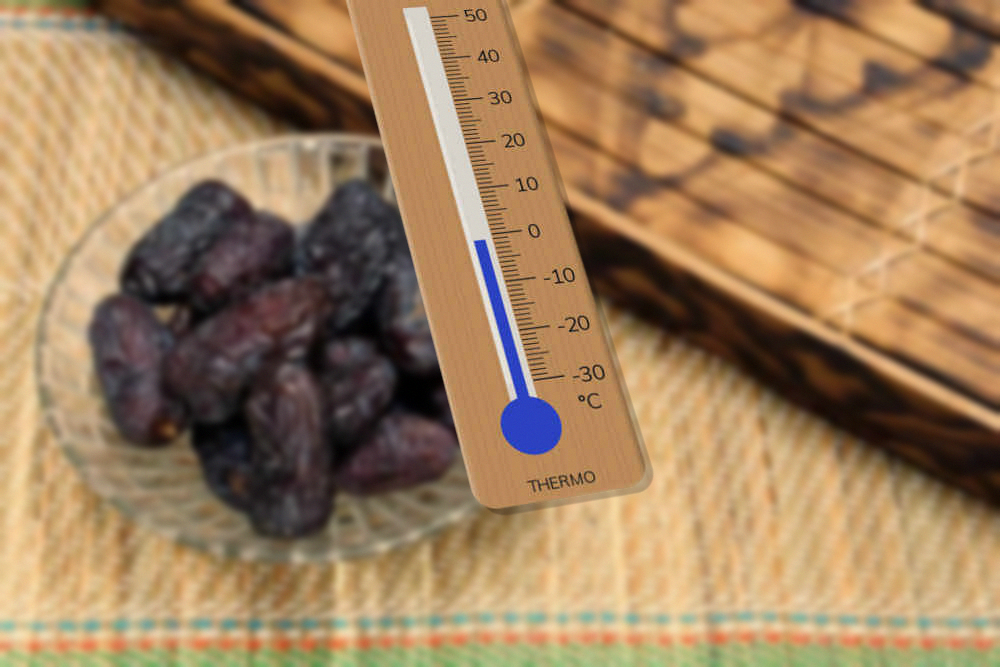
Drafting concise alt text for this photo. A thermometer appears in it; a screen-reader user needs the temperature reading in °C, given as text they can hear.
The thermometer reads -1 °C
